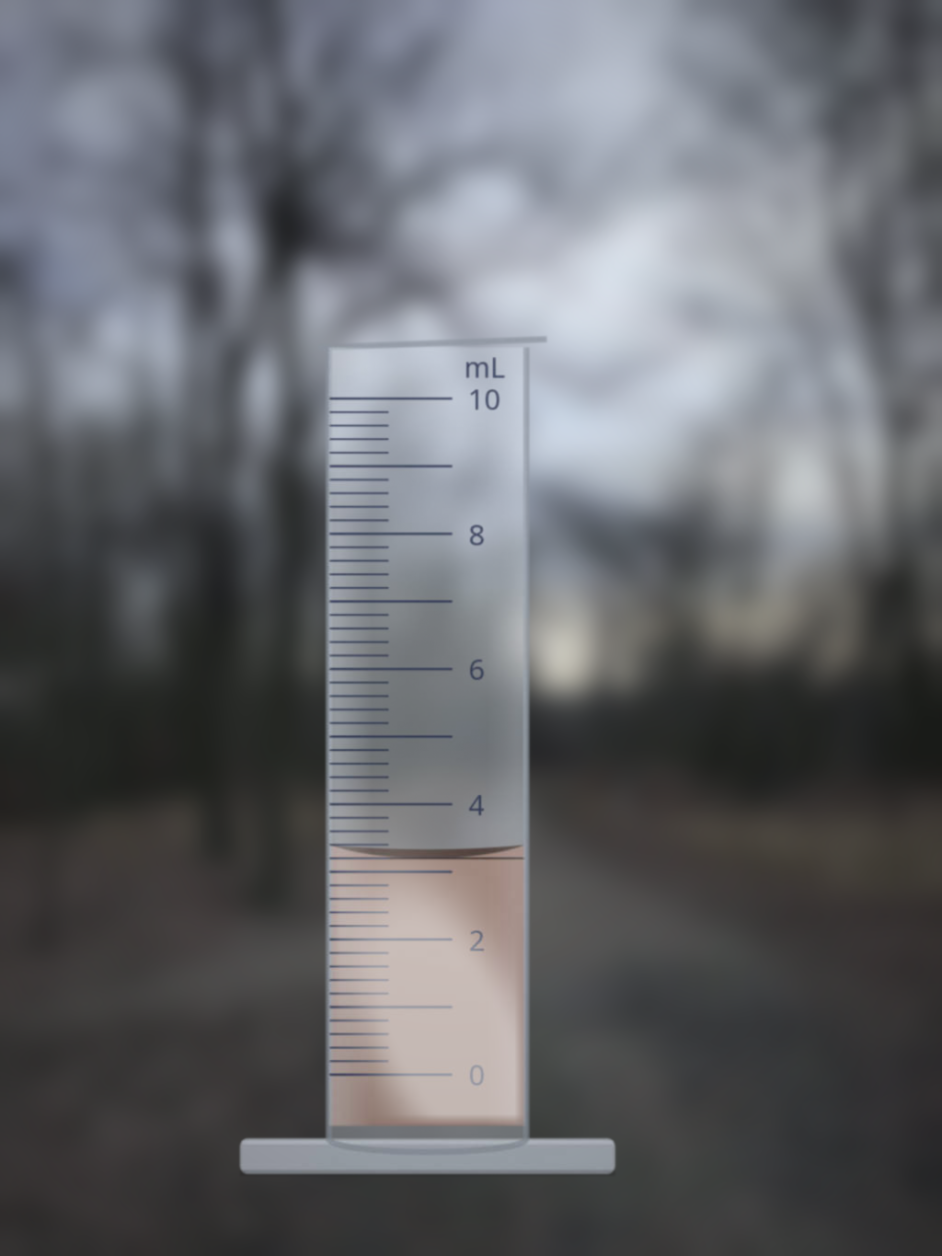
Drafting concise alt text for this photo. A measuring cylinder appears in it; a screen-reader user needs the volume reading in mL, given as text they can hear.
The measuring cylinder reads 3.2 mL
